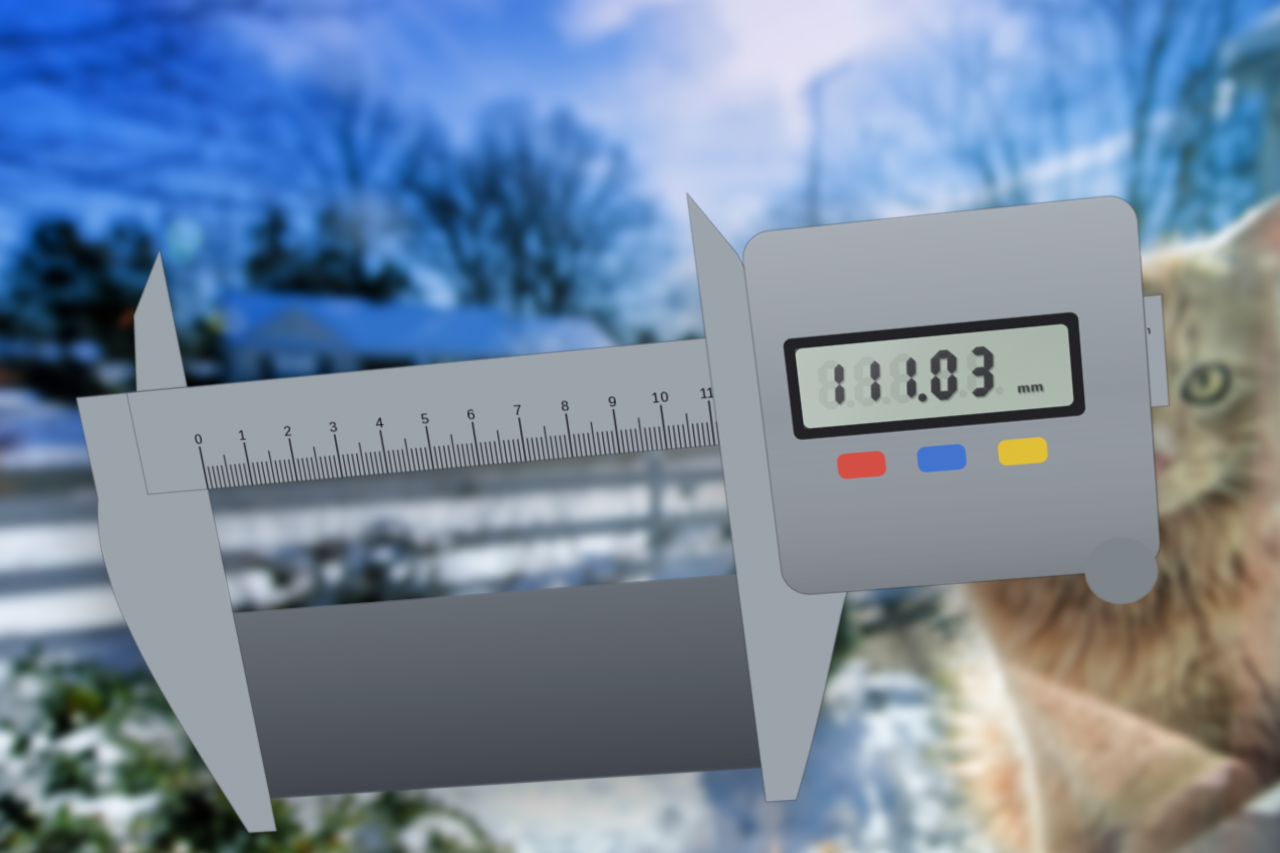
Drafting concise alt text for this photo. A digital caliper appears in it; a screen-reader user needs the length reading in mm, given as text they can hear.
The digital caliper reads 111.03 mm
